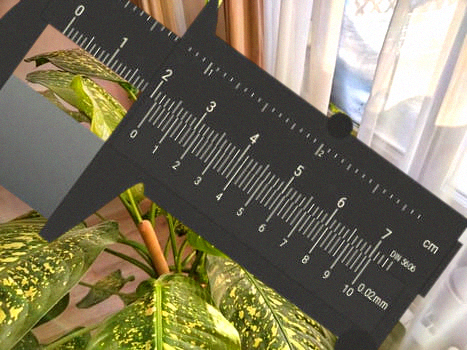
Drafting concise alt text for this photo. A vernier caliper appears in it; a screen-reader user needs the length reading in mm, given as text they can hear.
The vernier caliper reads 21.4 mm
